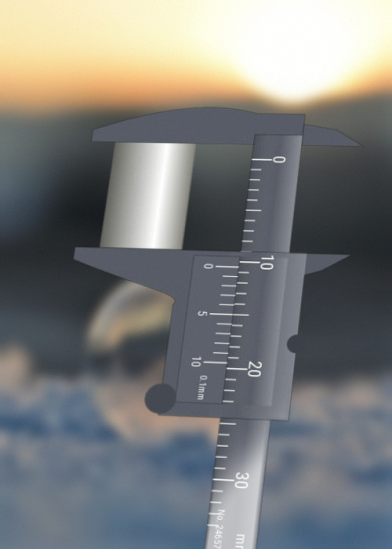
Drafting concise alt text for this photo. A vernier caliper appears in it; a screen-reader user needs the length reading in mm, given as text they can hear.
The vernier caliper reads 10.5 mm
